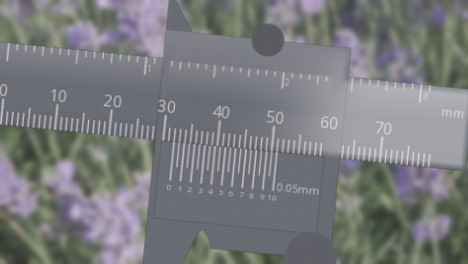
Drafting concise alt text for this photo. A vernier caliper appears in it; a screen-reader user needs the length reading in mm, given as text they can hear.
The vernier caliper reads 32.0 mm
